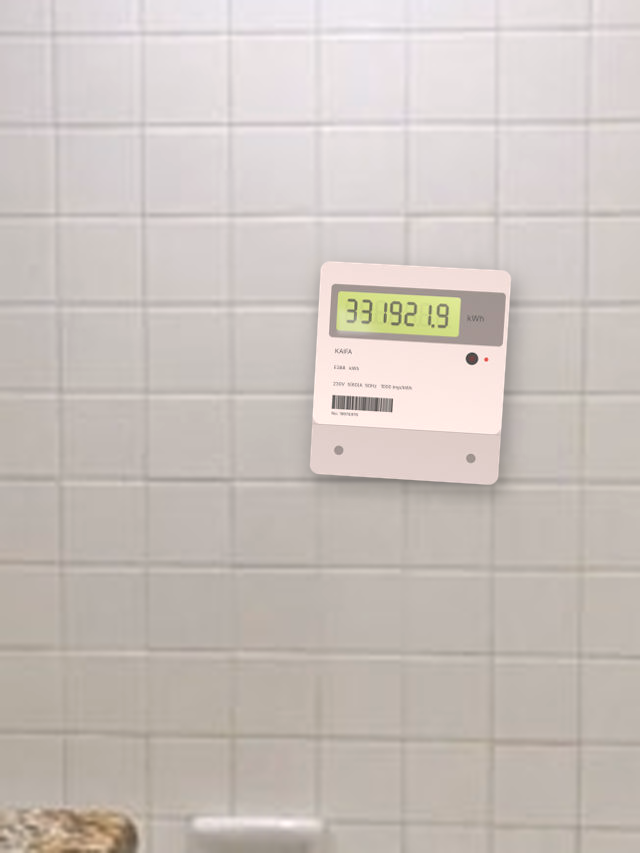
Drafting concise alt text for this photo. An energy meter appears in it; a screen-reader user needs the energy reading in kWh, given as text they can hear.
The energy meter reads 331921.9 kWh
